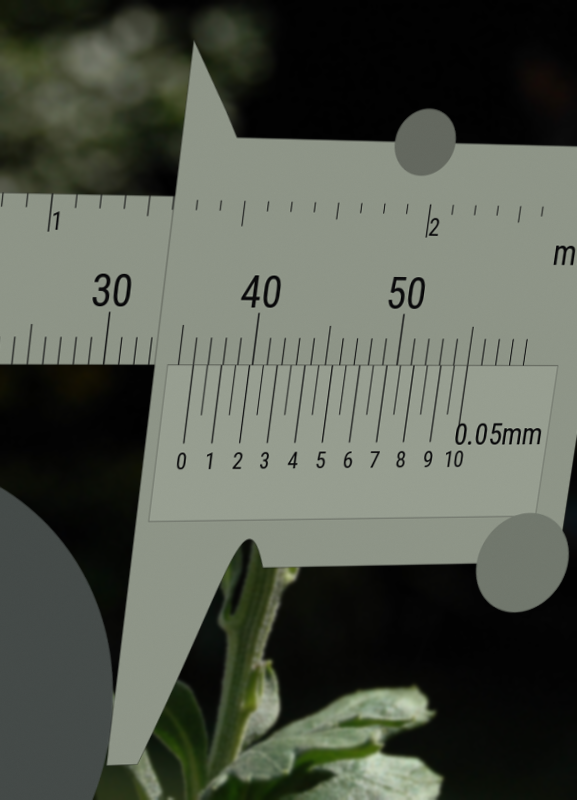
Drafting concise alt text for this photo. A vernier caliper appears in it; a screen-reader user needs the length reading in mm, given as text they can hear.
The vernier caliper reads 36.0 mm
